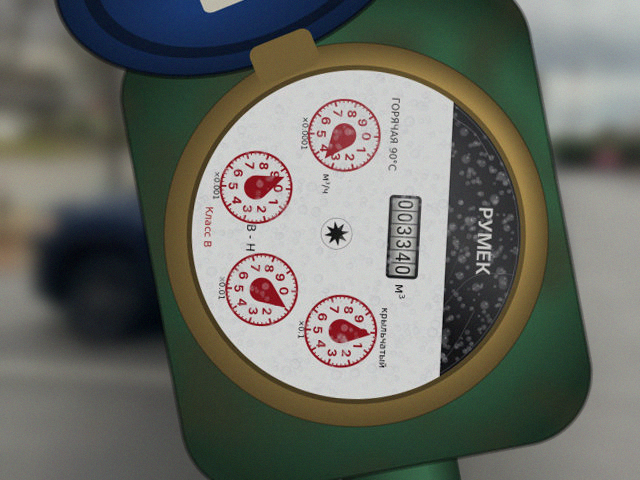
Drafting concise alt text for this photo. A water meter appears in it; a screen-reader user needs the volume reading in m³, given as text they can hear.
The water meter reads 3340.0093 m³
